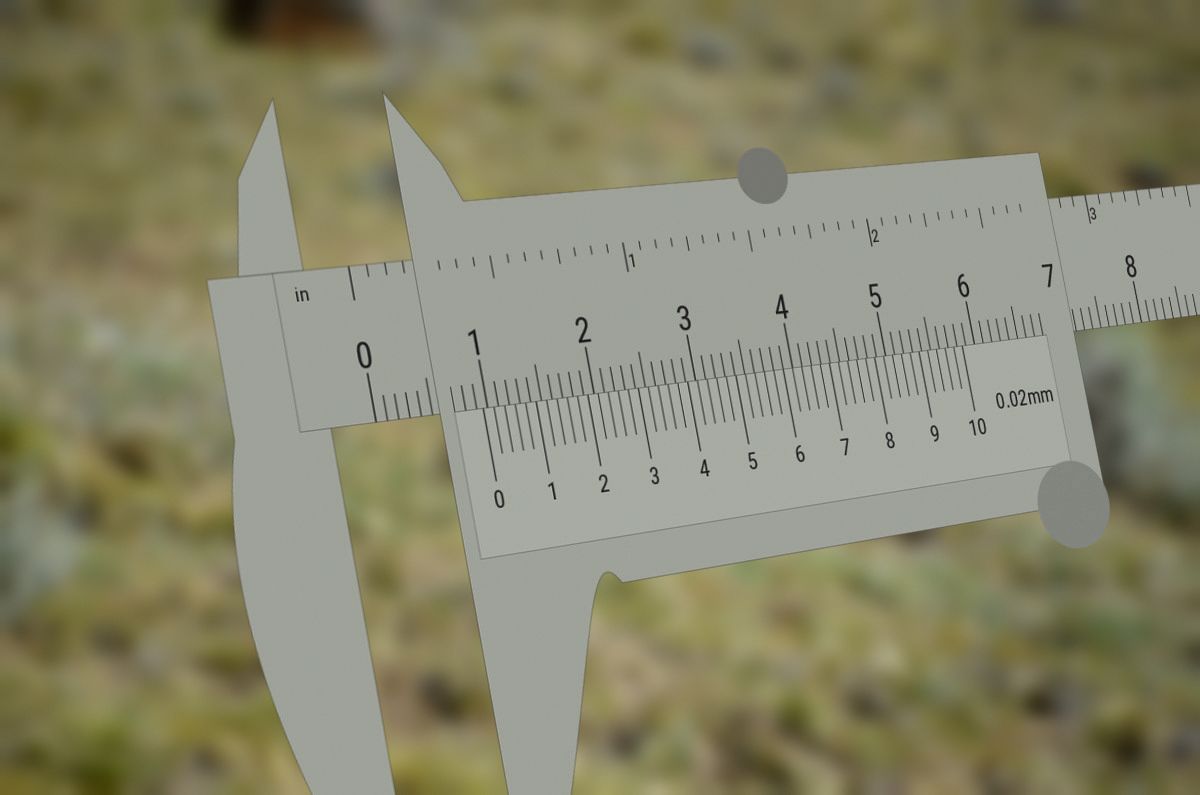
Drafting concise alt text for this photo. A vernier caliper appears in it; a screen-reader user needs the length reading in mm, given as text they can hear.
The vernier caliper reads 9.6 mm
